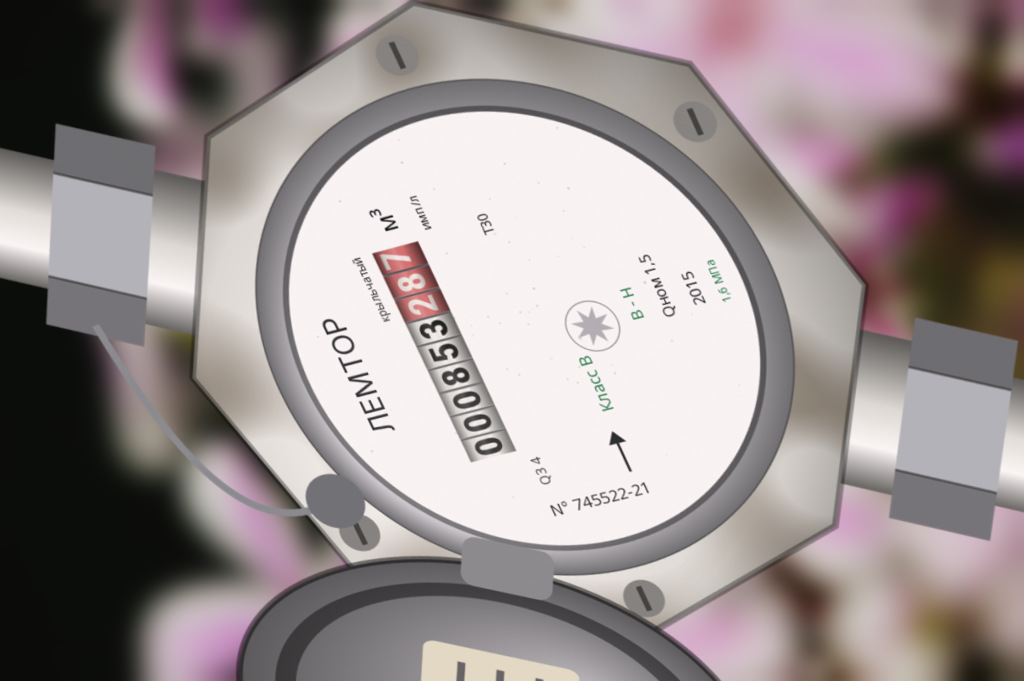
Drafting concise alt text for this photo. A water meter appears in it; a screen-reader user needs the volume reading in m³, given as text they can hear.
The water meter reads 853.287 m³
